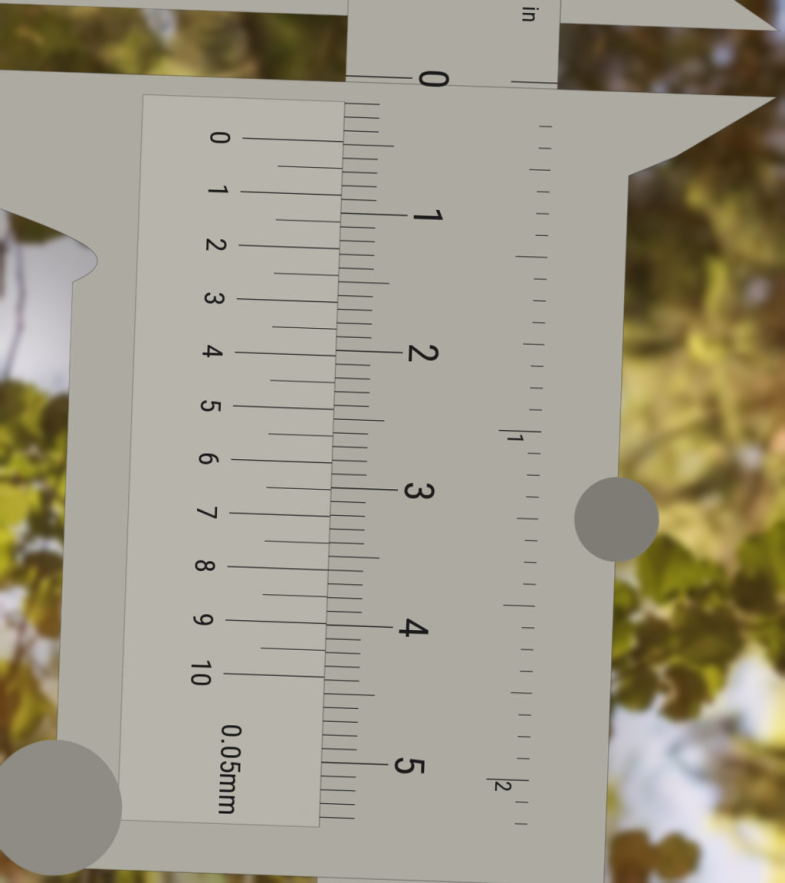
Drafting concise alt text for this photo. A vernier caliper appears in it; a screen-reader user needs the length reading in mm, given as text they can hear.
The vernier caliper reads 4.8 mm
